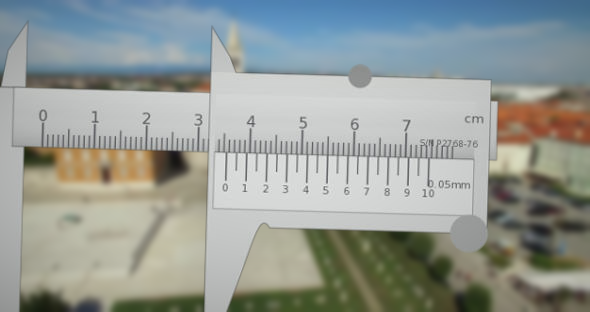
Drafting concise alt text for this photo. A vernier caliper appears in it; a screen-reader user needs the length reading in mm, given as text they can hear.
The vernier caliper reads 35.5 mm
